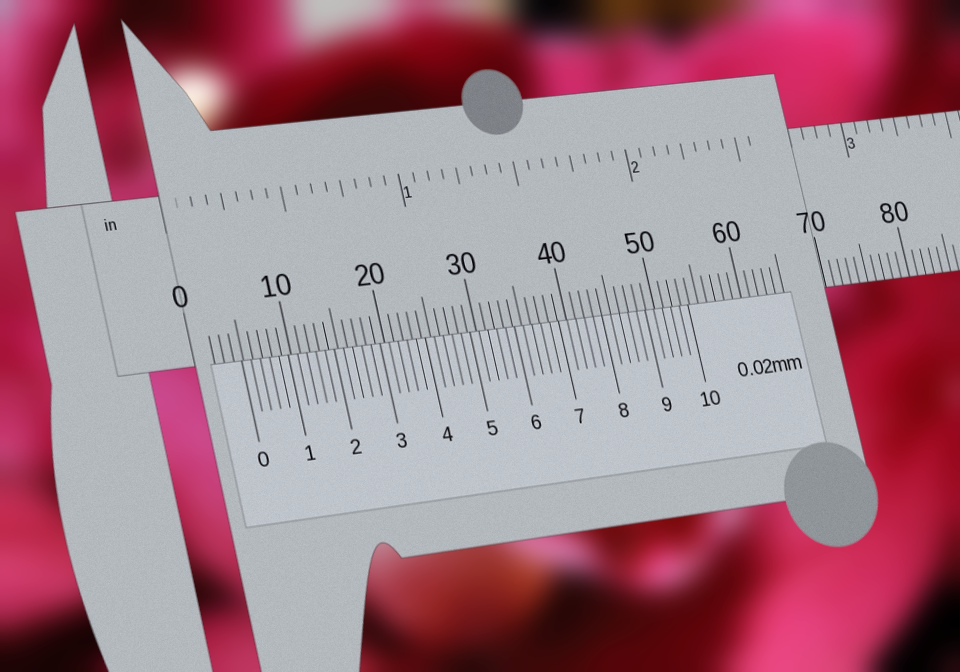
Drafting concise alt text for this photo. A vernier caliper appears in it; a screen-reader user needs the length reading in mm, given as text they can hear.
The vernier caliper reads 4.8 mm
